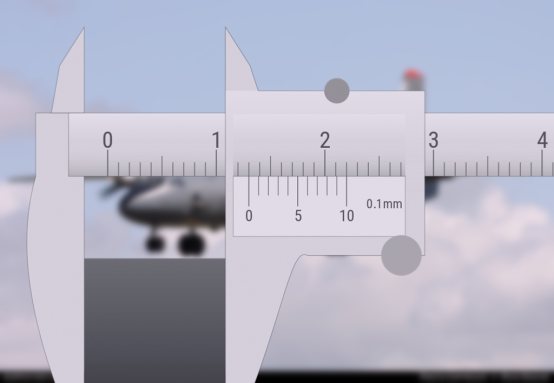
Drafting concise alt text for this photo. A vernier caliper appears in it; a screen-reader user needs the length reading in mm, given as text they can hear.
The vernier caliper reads 13.0 mm
